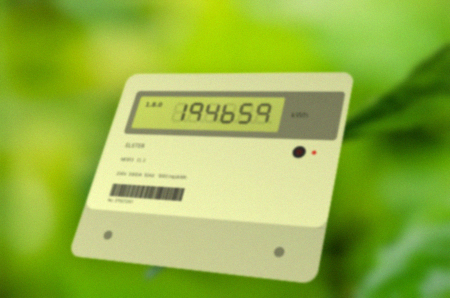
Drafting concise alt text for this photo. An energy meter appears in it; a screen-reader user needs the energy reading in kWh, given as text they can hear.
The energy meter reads 194659 kWh
